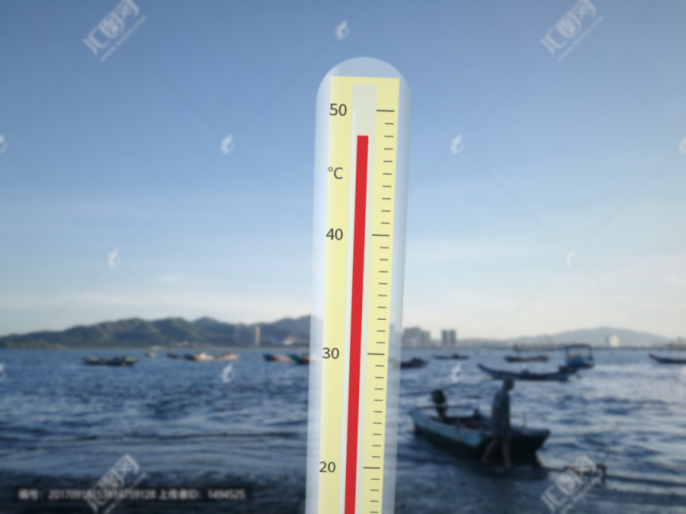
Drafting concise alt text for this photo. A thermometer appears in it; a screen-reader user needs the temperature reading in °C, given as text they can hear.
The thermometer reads 48 °C
